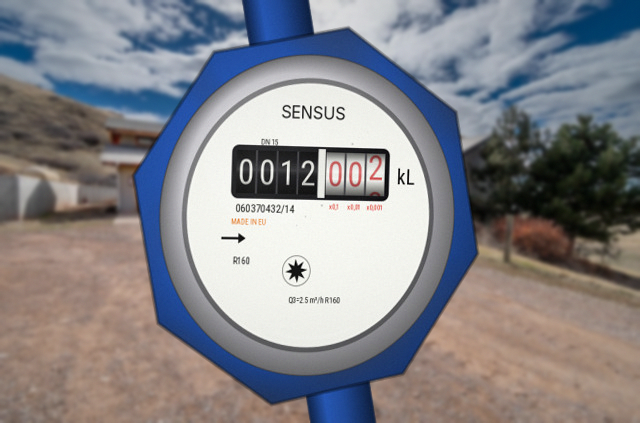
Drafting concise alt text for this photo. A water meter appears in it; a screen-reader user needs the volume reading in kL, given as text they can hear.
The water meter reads 12.002 kL
